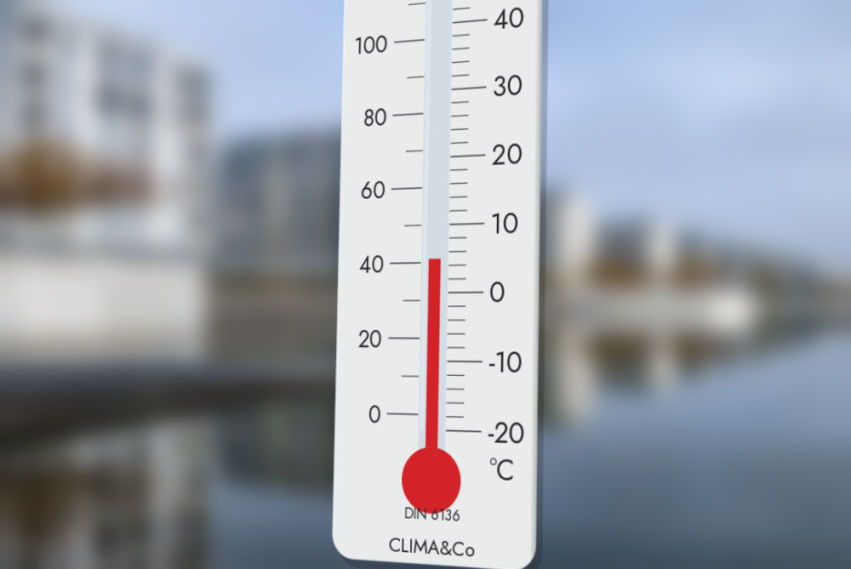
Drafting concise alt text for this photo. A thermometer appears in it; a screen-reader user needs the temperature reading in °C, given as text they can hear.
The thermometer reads 5 °C
